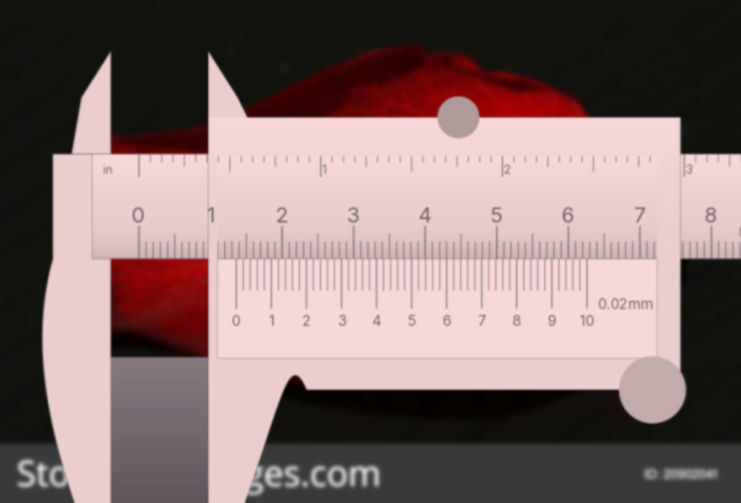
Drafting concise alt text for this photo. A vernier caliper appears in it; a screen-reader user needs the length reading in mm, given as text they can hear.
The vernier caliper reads 13.6 mm
